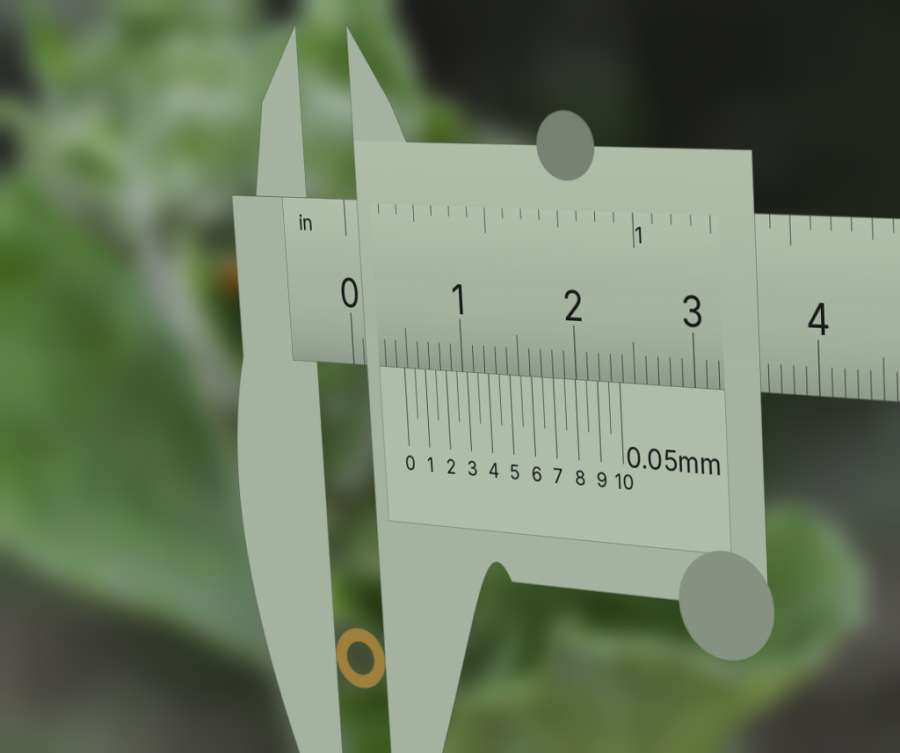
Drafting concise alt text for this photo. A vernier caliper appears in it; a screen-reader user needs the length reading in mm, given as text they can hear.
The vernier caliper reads 4.7 mm
